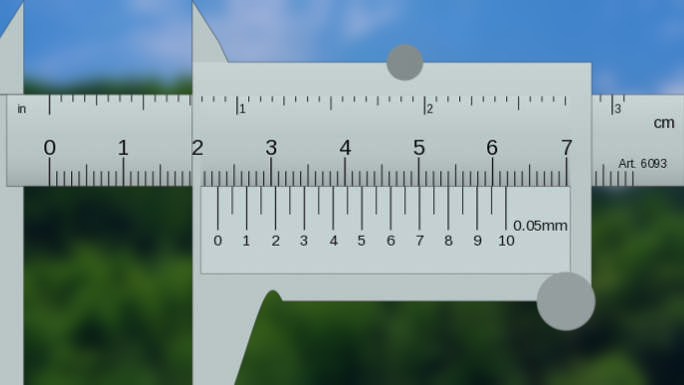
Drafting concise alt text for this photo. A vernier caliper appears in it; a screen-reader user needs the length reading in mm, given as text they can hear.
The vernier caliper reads 22.8 mm
